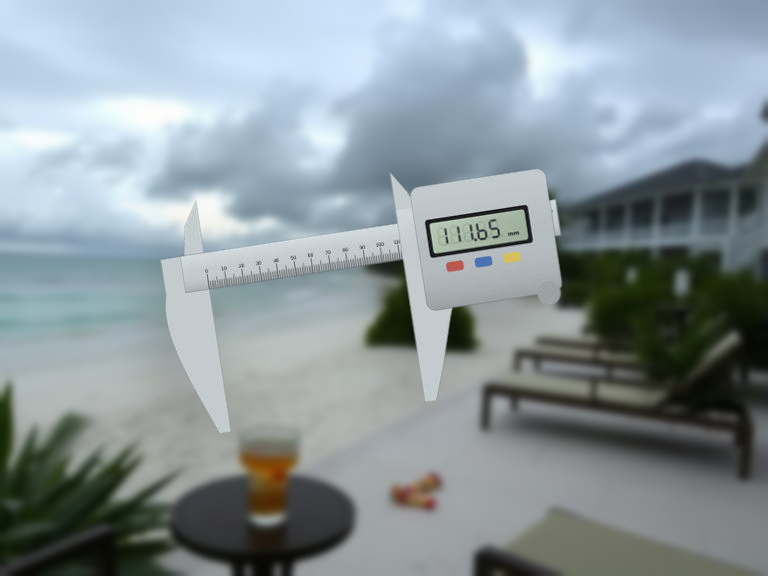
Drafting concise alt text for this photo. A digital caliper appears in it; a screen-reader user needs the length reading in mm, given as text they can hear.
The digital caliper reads 111.65 mm
